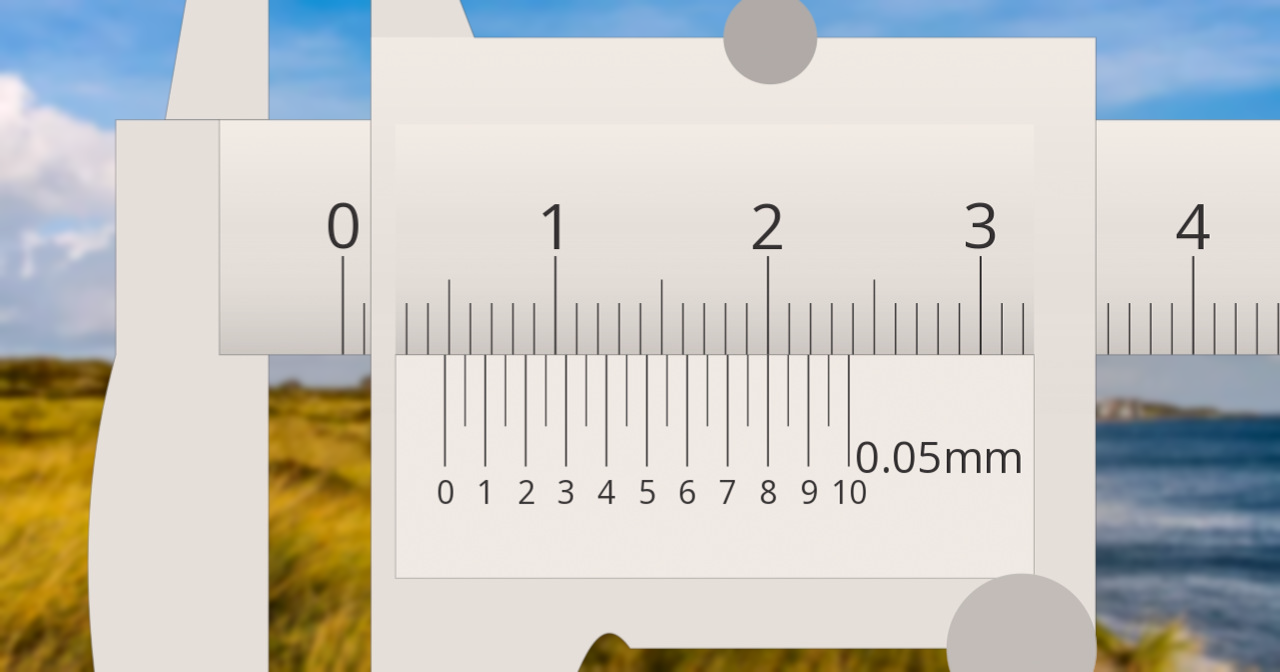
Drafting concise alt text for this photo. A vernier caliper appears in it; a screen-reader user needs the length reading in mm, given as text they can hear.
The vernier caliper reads 4.8 mm
